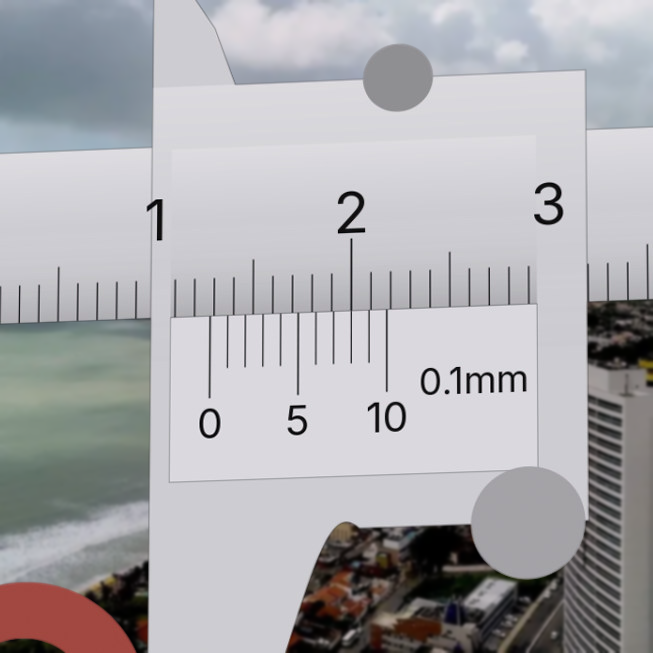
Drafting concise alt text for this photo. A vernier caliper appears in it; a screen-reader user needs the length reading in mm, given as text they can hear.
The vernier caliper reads 12.8 mm
